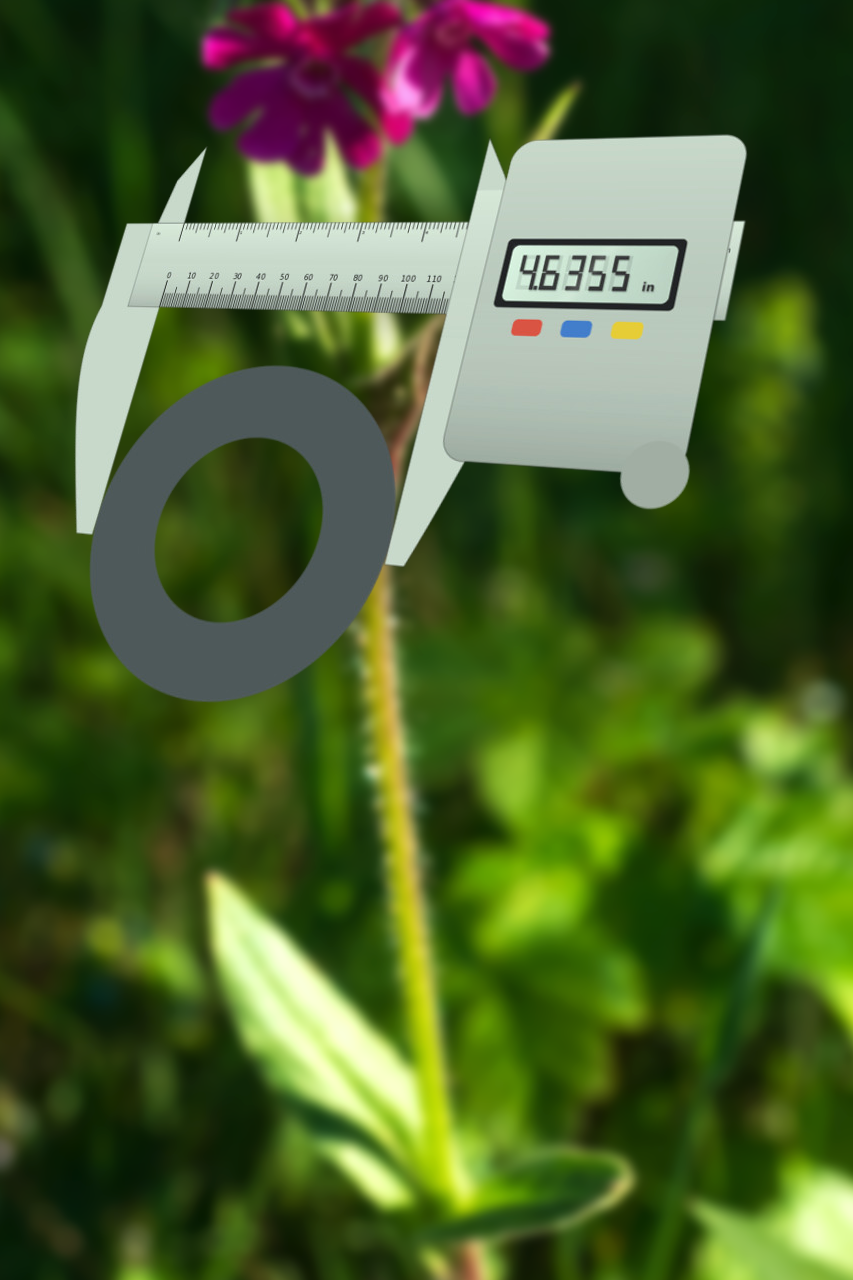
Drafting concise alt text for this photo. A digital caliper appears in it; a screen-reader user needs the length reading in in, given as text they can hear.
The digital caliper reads 4.6355 in
